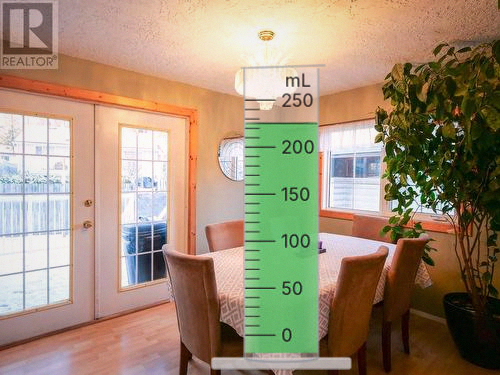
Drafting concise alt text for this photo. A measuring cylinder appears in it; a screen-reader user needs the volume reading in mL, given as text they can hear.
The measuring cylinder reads 225 mL
